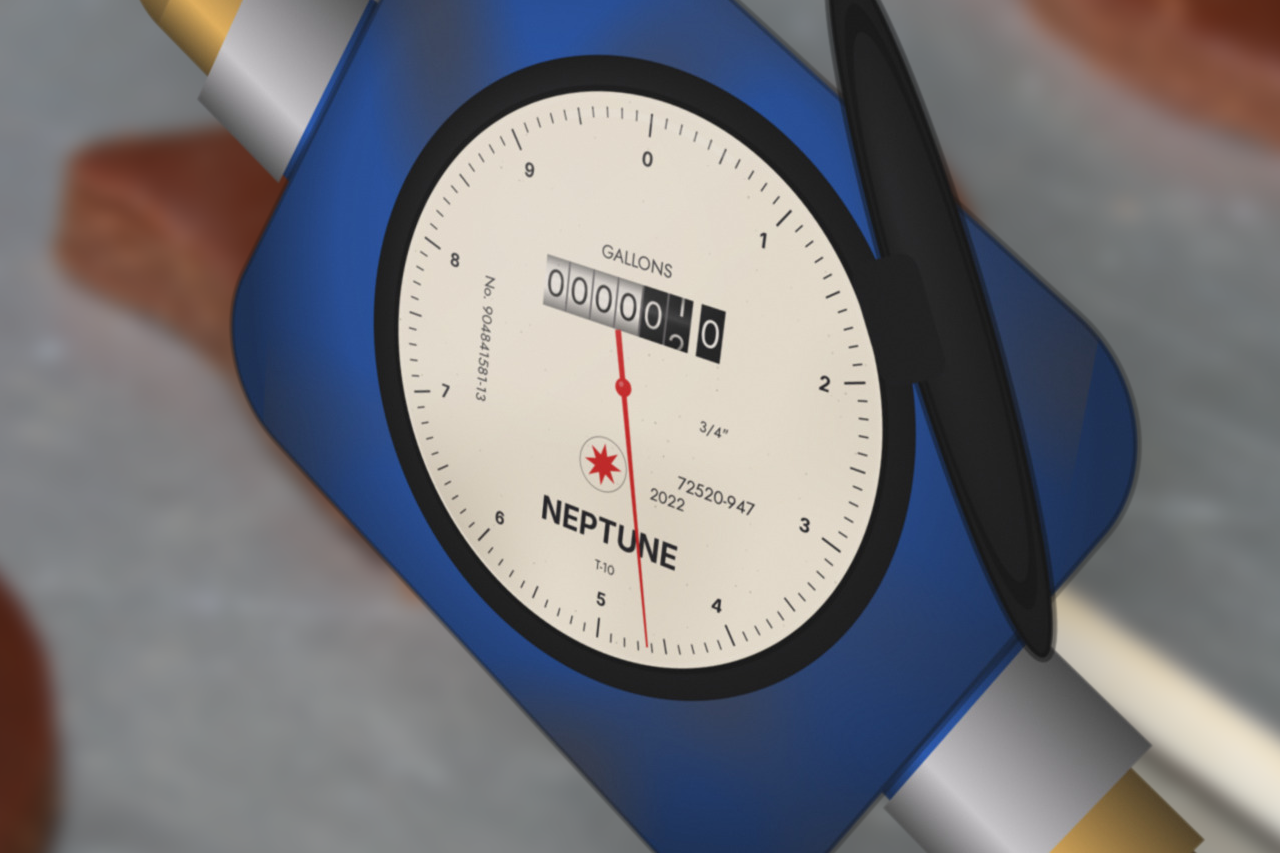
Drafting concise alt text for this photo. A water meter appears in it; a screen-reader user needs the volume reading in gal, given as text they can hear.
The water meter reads 14.6 gal
